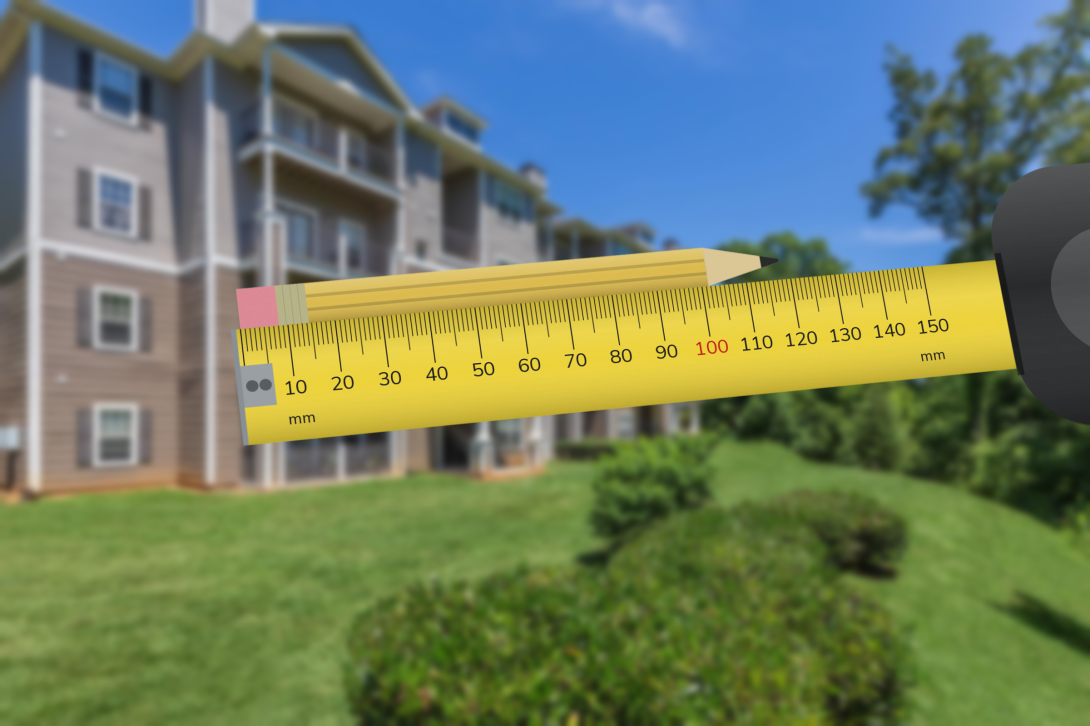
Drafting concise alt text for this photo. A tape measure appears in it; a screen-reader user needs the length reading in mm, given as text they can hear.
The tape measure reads 118 mm
